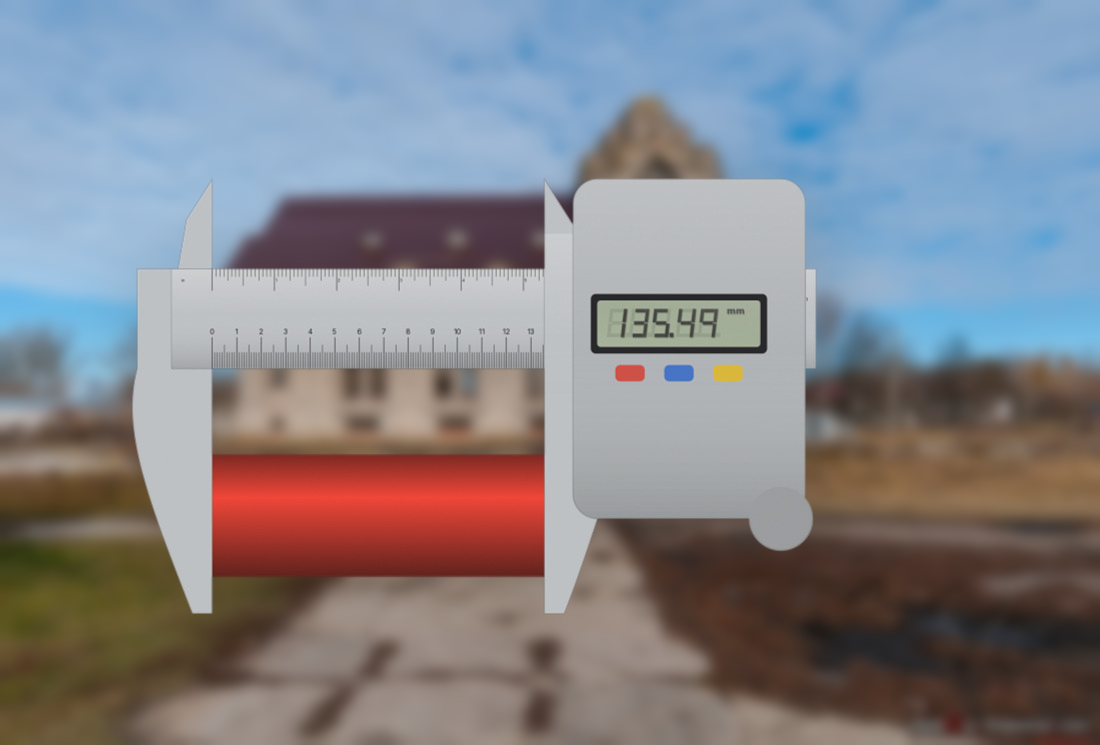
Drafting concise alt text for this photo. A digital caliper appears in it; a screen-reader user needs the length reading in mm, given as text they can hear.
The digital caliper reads 135.49 mm
